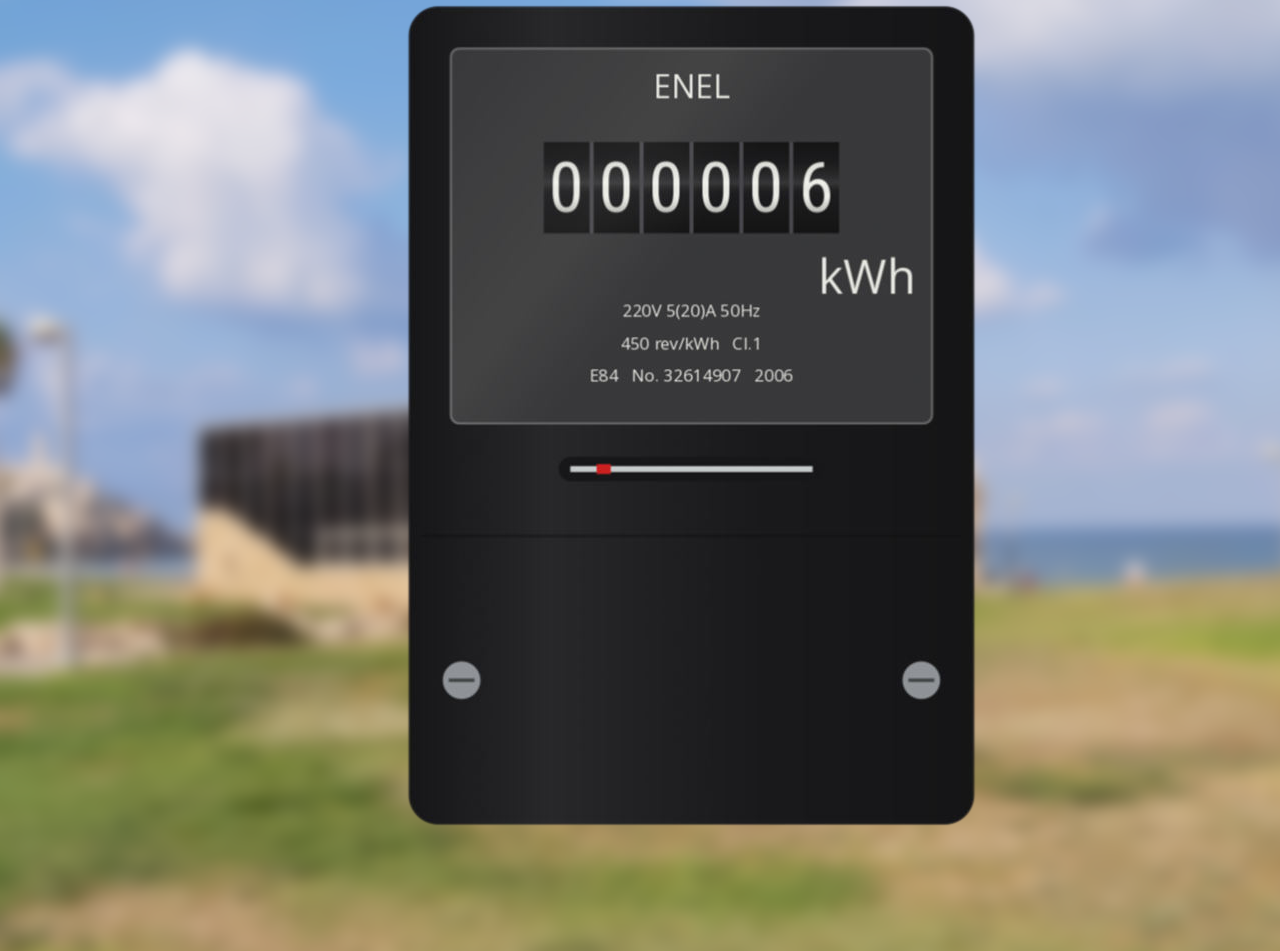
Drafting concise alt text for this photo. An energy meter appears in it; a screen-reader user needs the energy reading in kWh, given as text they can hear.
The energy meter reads 6 kWh
